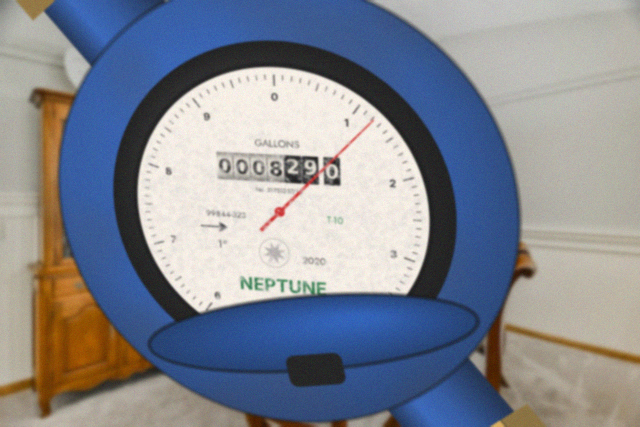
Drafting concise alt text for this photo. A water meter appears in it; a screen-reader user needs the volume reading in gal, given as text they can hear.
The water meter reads 8291.2 gal
